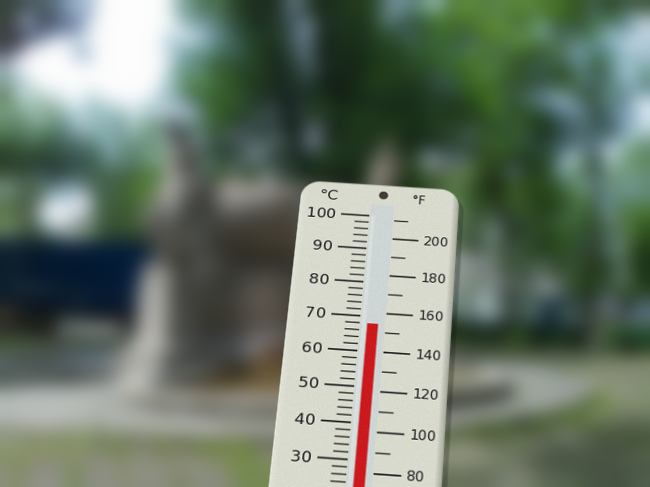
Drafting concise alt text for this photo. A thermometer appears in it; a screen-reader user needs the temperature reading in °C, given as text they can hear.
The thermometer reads 68 °C
